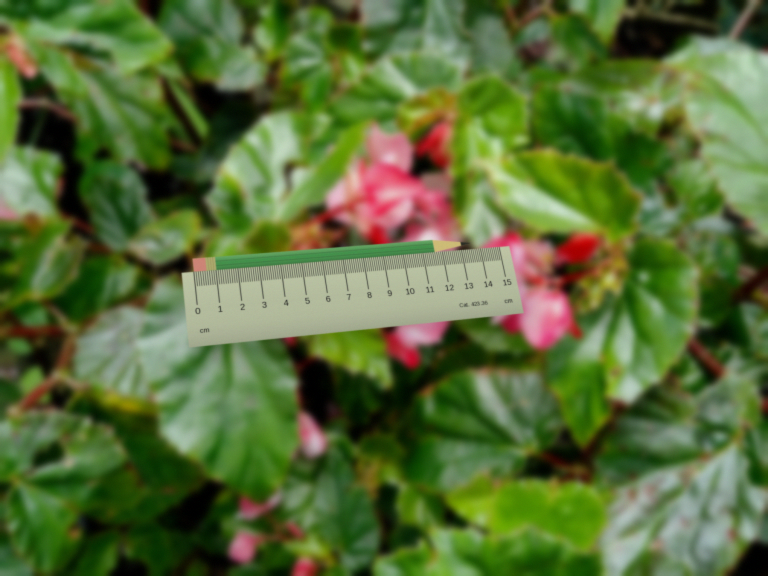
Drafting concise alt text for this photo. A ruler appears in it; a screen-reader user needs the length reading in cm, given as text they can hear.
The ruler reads 13.5 cm
